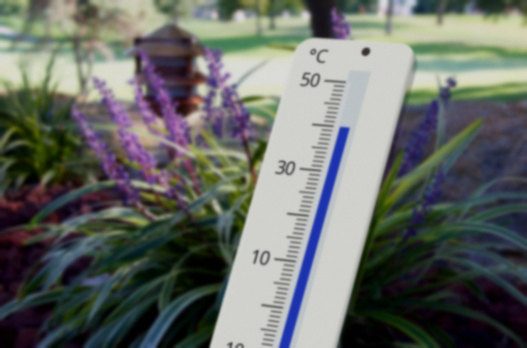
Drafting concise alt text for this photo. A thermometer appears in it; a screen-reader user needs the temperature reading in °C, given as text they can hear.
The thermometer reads 40 °C
